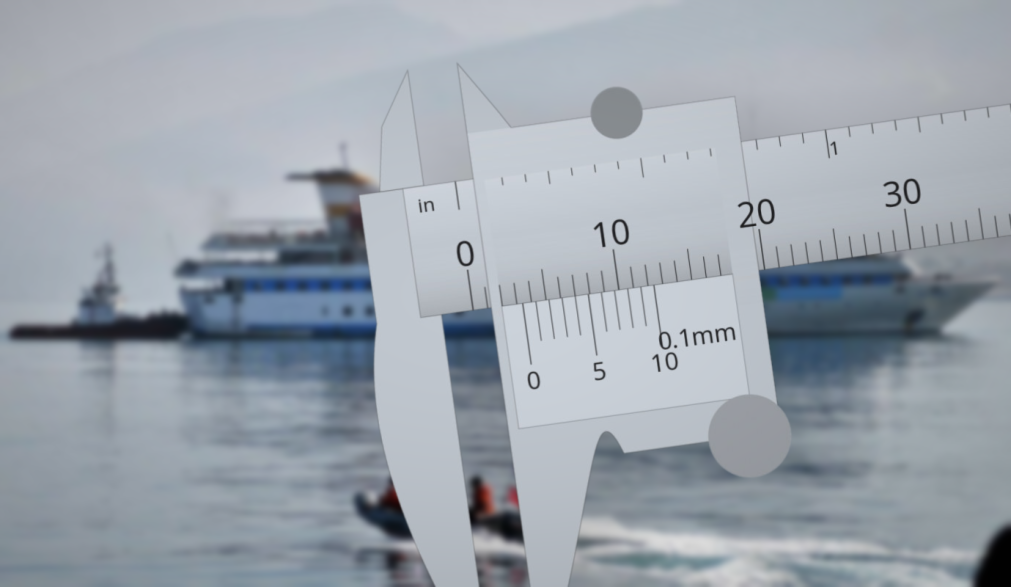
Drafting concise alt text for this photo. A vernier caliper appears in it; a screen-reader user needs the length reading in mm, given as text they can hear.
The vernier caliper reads 3.4 mm
